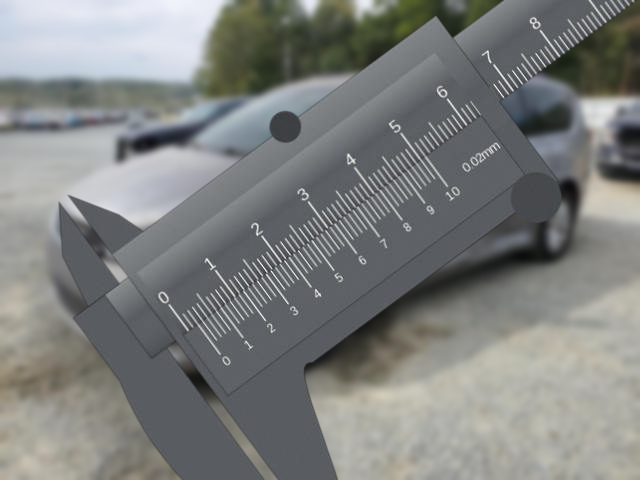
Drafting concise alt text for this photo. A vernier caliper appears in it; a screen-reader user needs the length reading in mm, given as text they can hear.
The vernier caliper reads 2.0 mm
